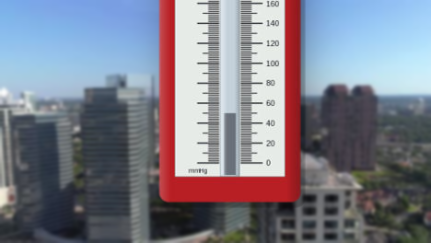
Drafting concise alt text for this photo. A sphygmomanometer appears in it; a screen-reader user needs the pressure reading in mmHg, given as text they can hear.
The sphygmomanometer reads 50 mmHg
